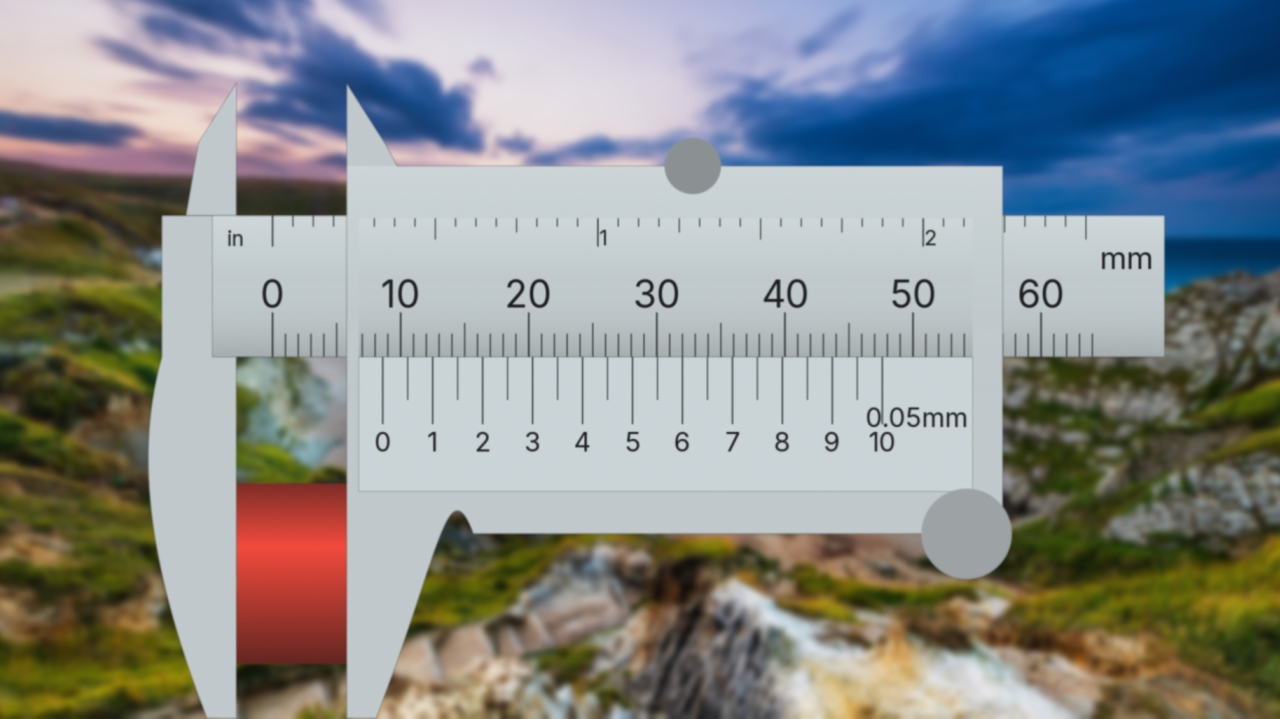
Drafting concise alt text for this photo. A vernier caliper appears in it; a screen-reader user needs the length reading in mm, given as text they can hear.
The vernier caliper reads 8.6 mm
